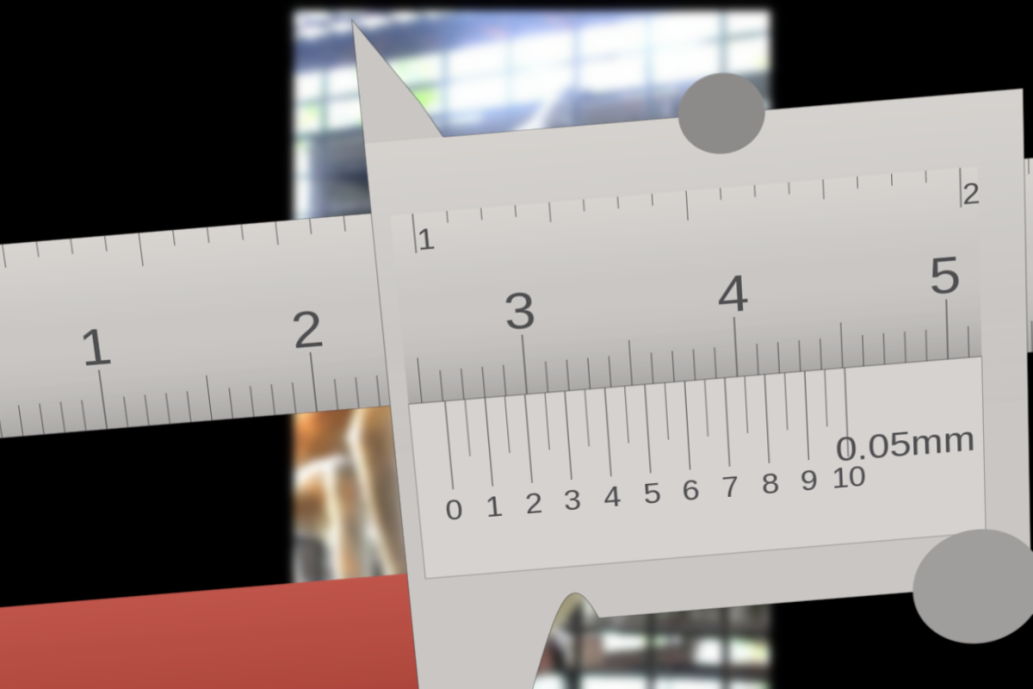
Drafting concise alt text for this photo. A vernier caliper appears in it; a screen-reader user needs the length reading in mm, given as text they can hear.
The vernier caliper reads 26.1 mm
